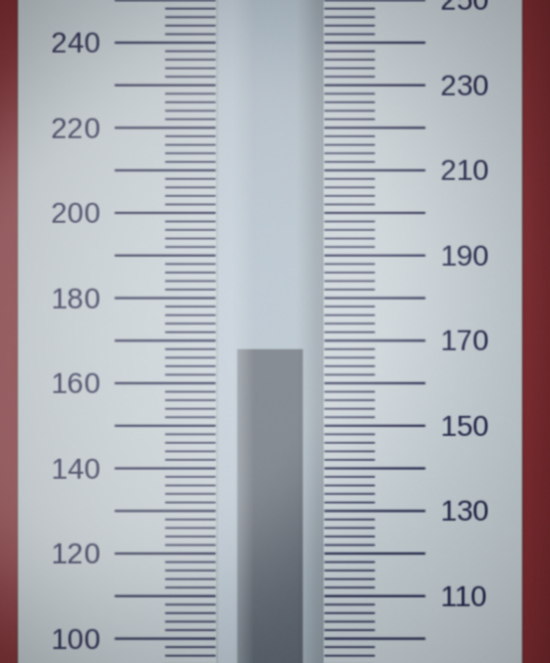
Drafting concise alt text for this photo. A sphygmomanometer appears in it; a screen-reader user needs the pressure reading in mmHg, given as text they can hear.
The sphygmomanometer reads 168 mmHg
